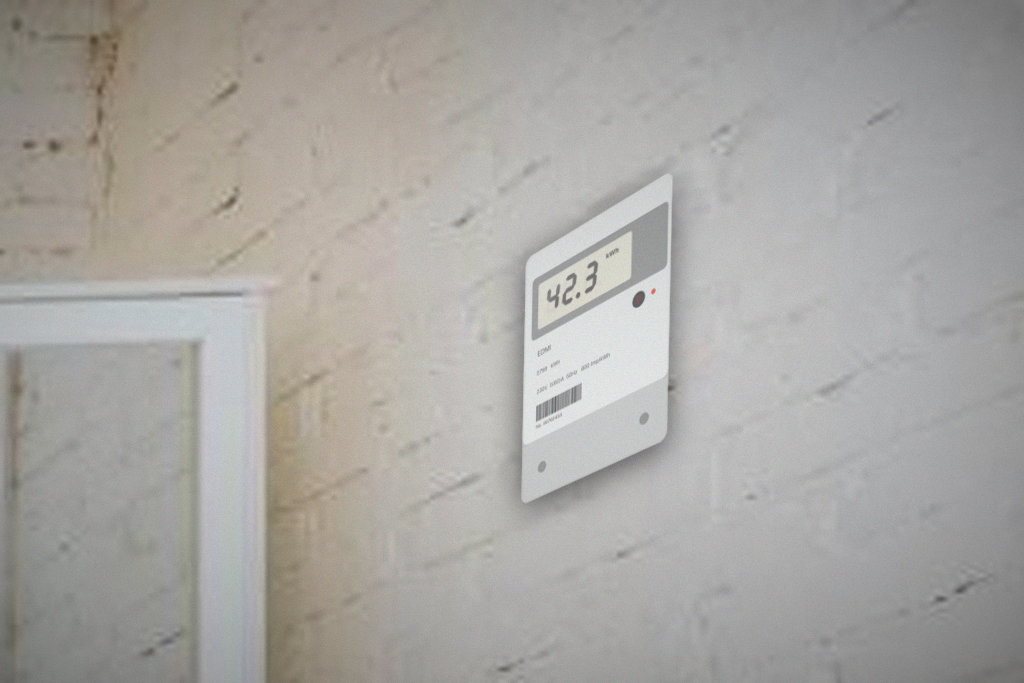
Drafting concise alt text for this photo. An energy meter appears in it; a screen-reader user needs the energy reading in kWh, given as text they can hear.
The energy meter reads 42.3 kWh
